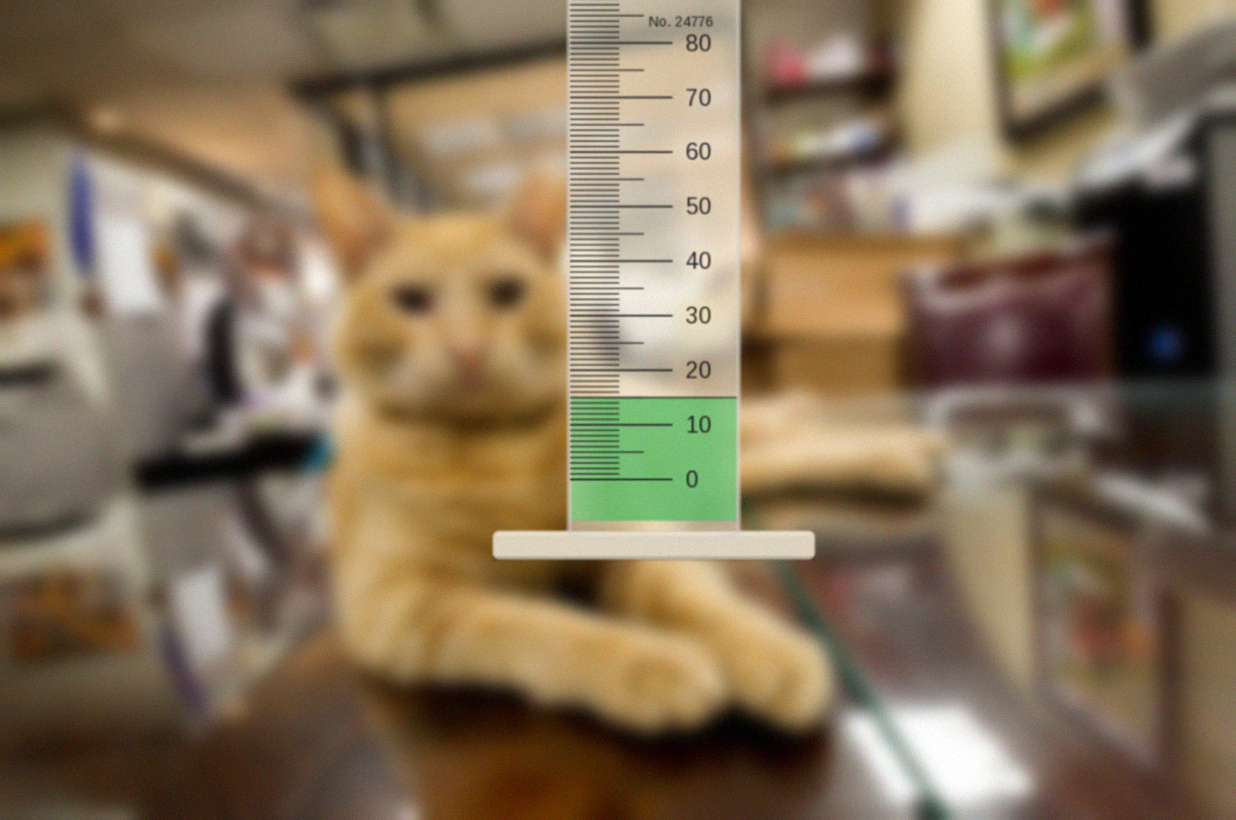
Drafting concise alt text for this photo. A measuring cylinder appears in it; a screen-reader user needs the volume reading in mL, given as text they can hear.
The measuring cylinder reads 15 mL
